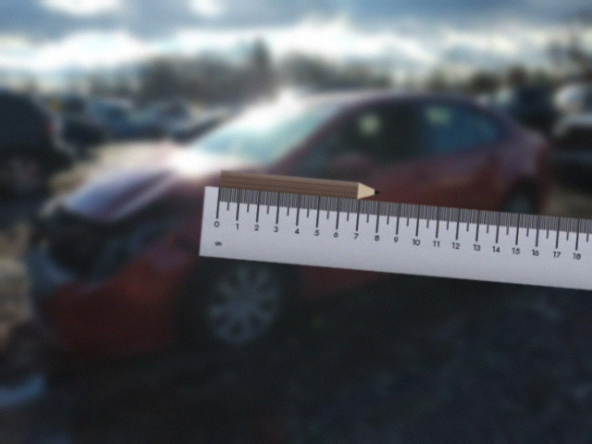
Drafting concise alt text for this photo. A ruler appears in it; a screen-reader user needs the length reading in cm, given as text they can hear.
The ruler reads 8 cm
